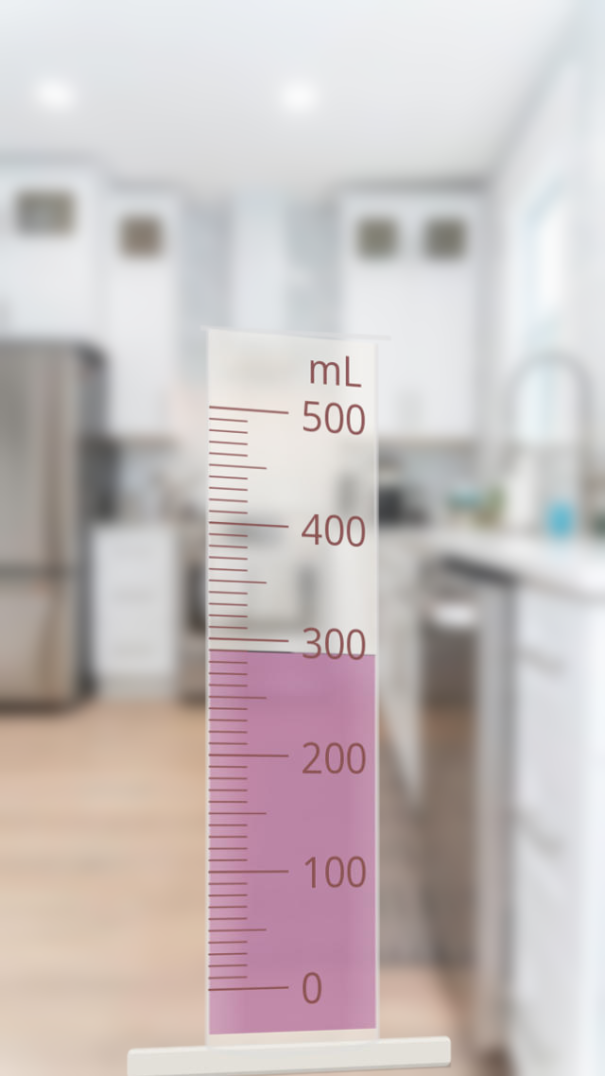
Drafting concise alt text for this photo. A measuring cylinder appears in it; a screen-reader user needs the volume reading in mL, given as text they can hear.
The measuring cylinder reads 290 mL
